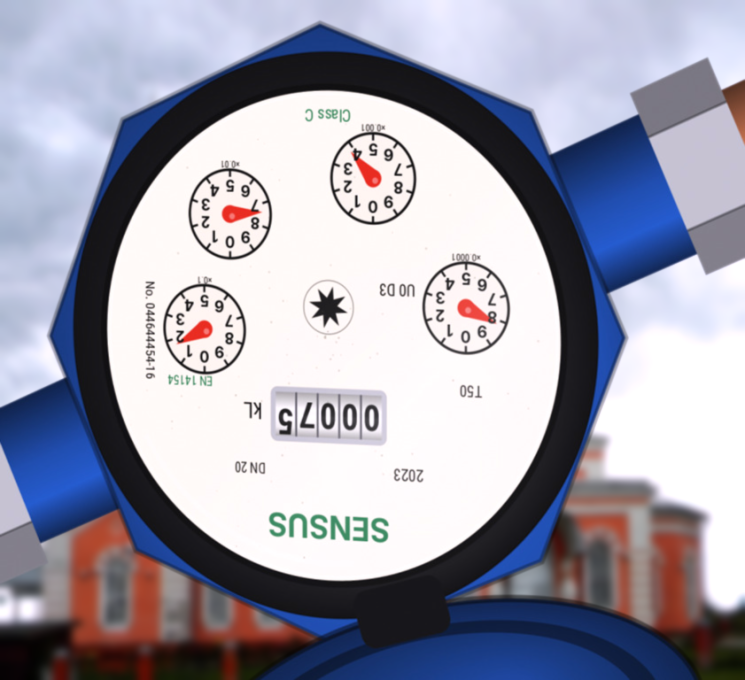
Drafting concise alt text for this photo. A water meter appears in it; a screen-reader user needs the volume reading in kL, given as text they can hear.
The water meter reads 75.1738 kL
